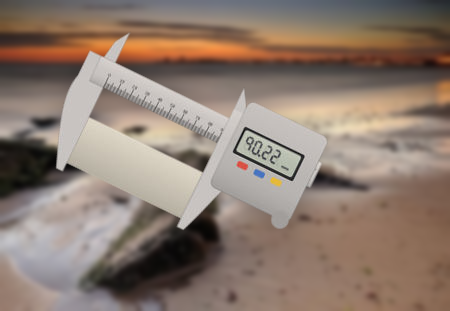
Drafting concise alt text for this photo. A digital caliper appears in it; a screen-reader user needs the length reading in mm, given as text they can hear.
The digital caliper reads 90.22 mm
